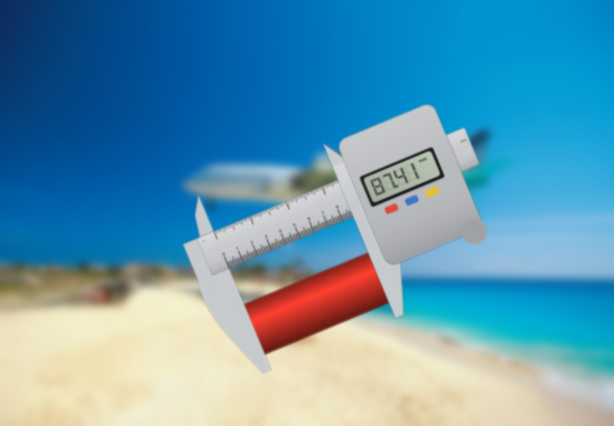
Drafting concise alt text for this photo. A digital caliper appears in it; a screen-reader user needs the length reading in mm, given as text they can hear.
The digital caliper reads 87.41 mm
